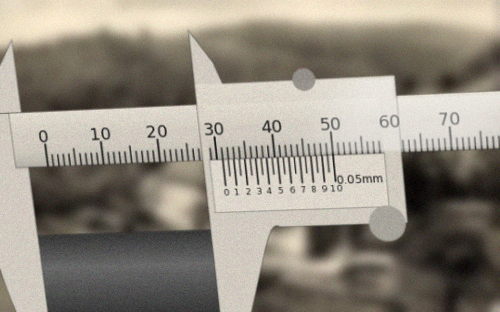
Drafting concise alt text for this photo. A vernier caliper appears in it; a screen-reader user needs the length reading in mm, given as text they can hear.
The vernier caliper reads 31.0 mm
